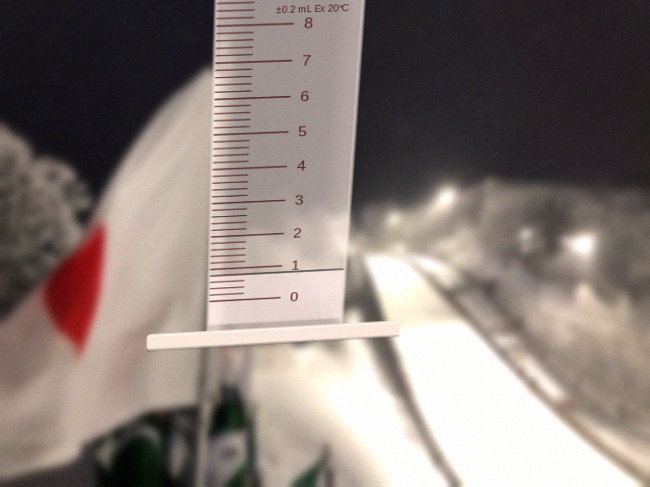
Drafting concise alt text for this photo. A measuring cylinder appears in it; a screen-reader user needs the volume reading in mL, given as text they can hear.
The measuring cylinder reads 0.8 mL
